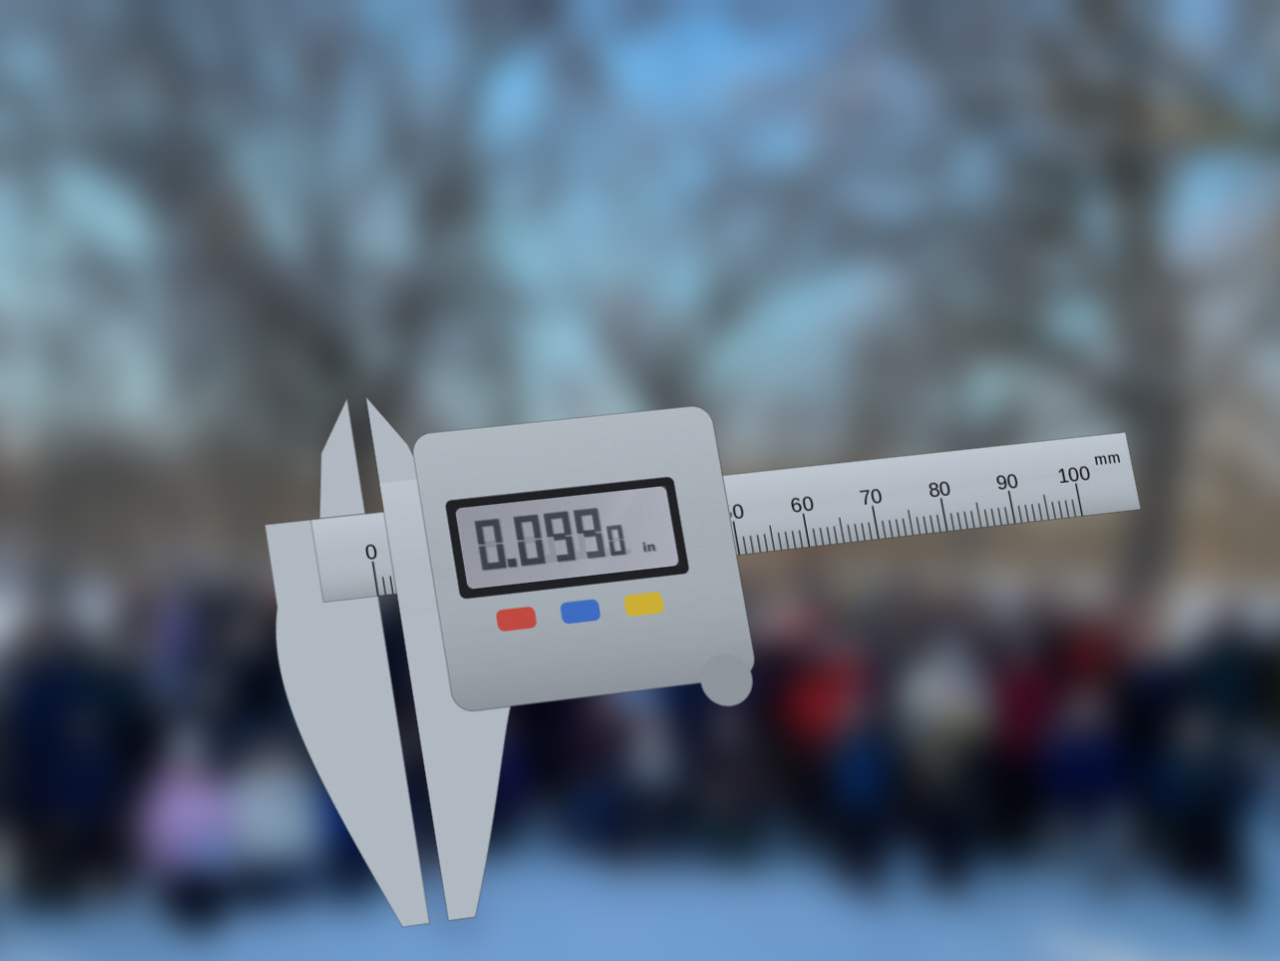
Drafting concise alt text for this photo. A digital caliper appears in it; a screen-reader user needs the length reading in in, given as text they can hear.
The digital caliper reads 0.0990 in
